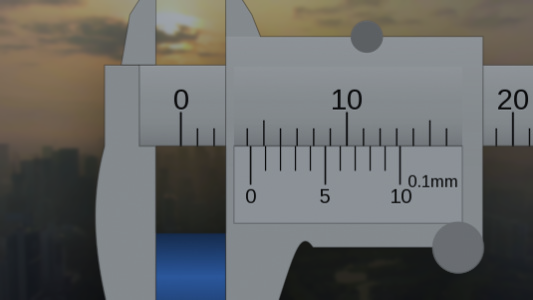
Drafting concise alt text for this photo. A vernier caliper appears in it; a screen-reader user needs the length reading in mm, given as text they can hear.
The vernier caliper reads 4.2 mm
